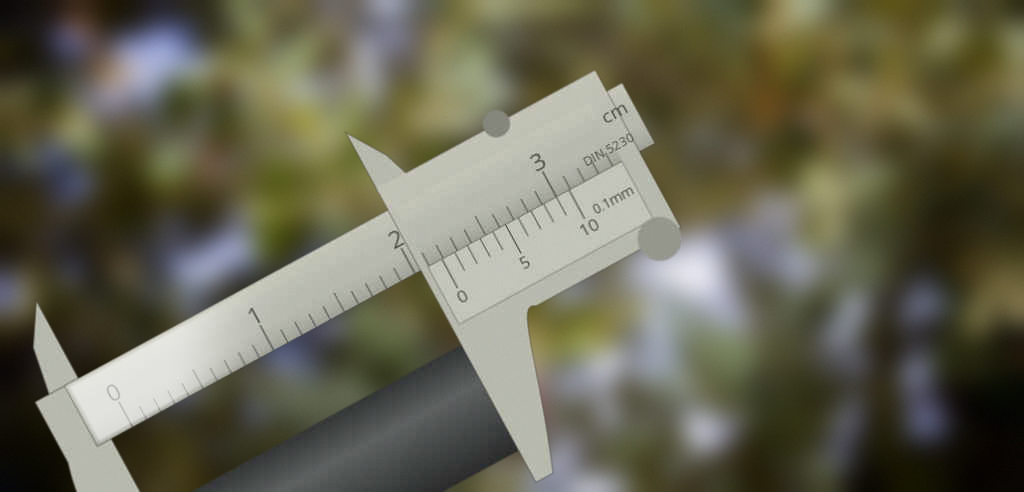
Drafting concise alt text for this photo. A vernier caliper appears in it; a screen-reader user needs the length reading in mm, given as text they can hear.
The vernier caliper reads 21.9 mm
